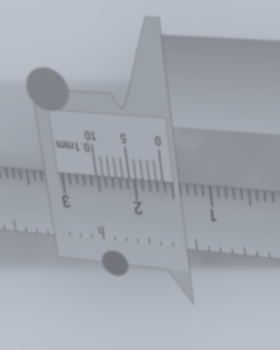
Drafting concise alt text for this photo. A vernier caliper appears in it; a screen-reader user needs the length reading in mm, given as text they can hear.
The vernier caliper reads 16.2 mm
